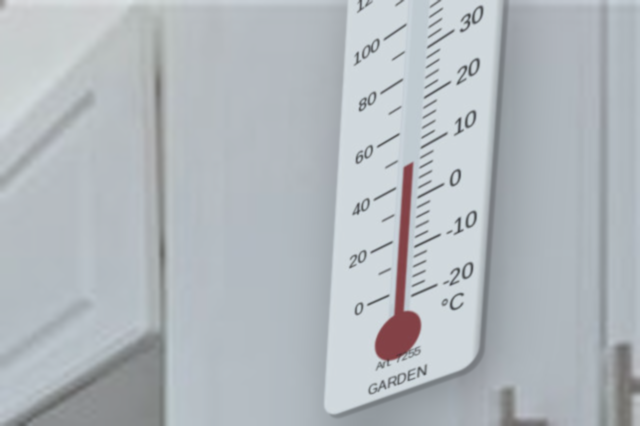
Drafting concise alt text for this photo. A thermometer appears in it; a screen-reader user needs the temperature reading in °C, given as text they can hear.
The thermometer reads 8 °C
